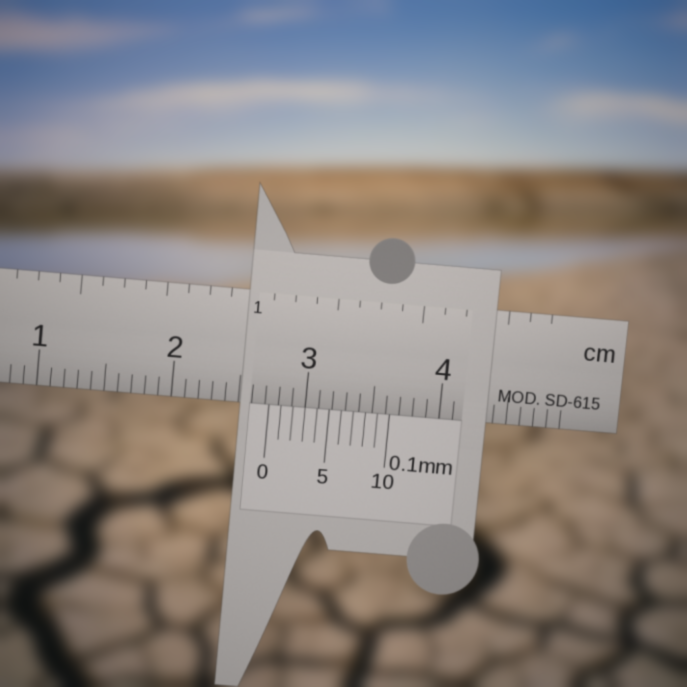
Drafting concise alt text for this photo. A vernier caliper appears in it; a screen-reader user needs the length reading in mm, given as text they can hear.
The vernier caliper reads 27.3 mm
